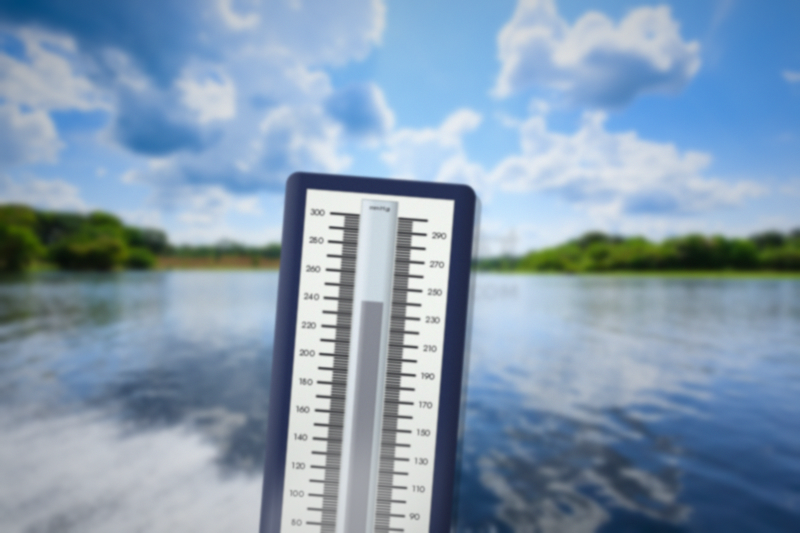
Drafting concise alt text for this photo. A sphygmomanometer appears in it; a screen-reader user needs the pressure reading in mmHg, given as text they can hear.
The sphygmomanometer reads 240 mmHg
